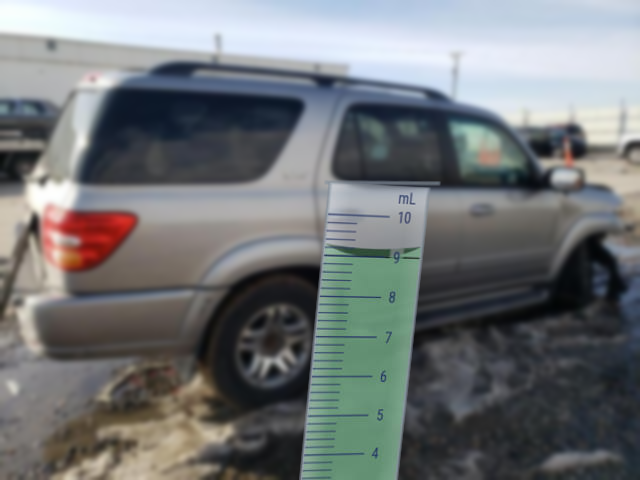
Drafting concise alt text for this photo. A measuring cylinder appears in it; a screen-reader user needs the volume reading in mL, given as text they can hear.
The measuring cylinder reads 9 mL
